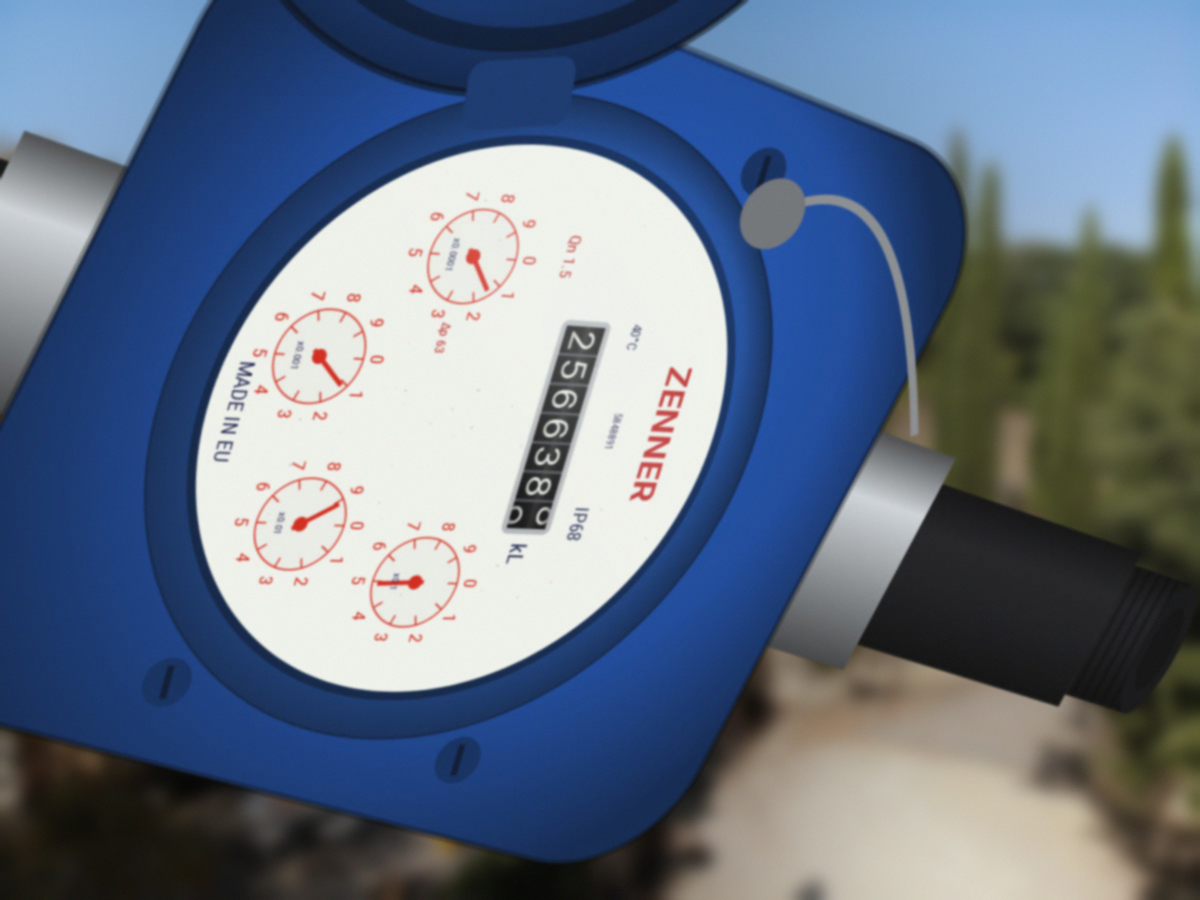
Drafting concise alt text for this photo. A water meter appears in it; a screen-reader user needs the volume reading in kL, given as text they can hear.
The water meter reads 2566388.4911 kL
